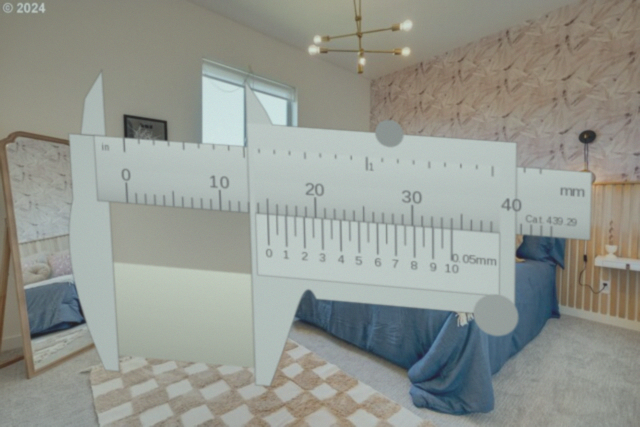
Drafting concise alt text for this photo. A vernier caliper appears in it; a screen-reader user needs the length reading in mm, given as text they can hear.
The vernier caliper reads 15.0 mm
